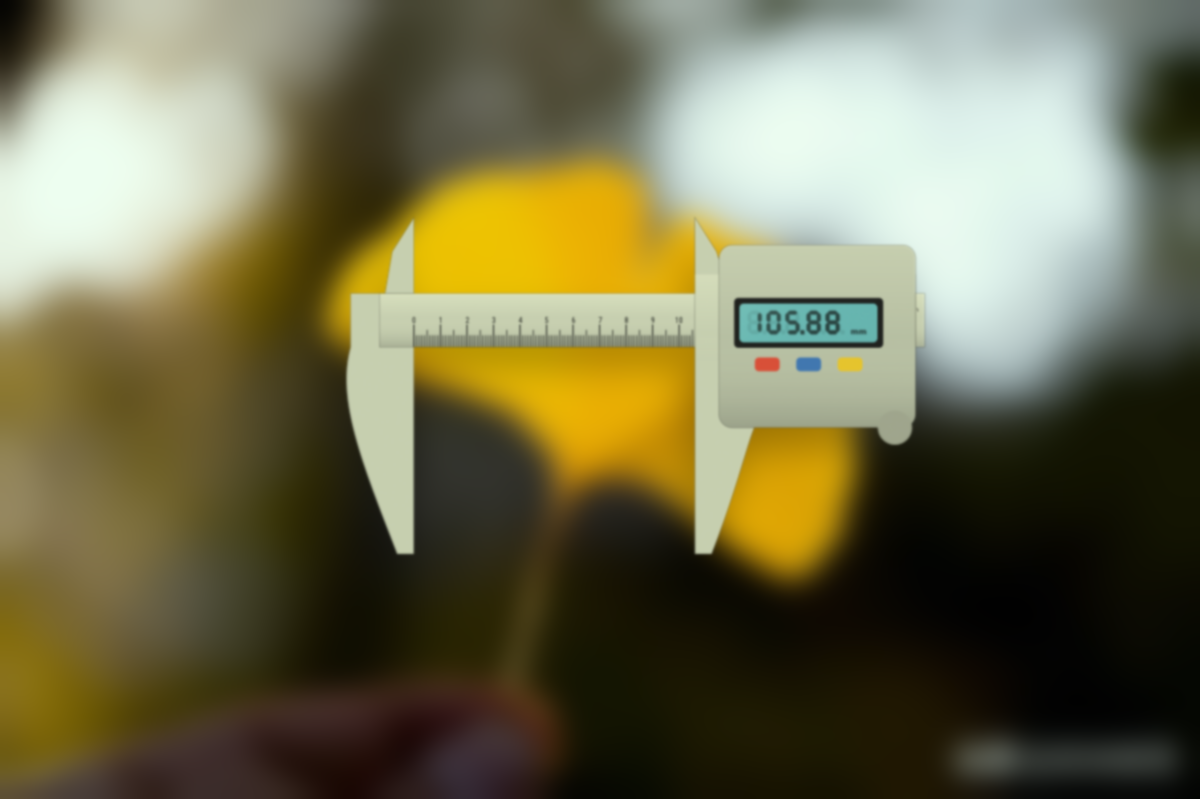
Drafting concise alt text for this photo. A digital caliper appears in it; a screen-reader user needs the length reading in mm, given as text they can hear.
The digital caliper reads 105.88 mm
